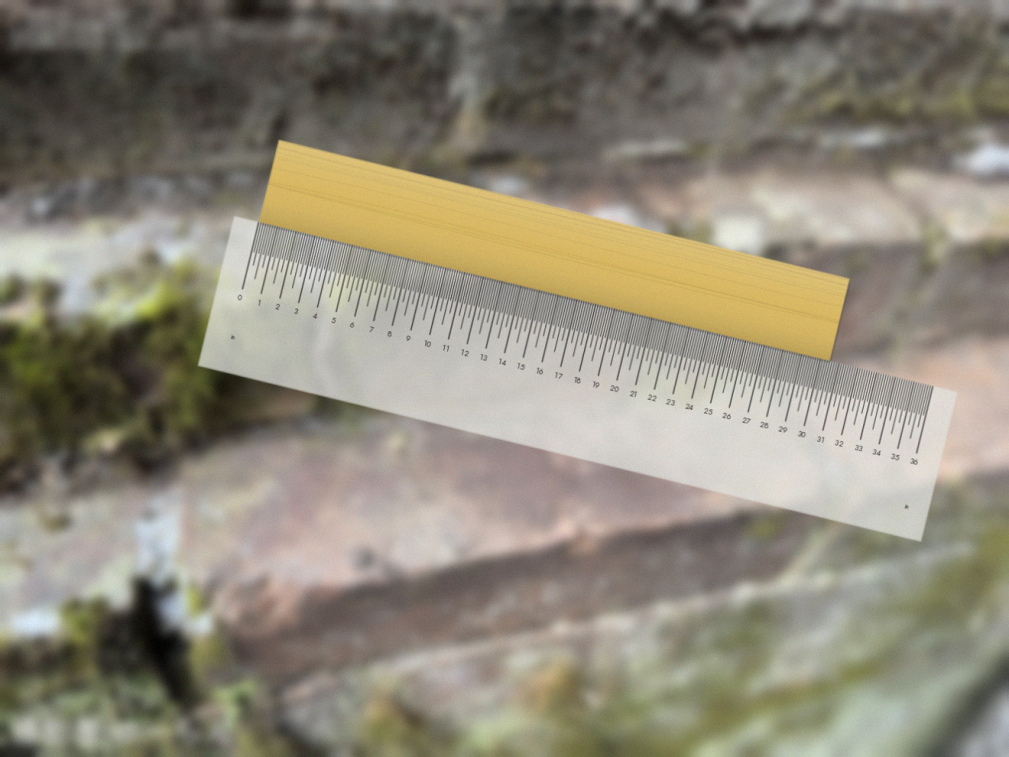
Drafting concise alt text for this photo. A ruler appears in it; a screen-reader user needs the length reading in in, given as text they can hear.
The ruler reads 30.5 in
